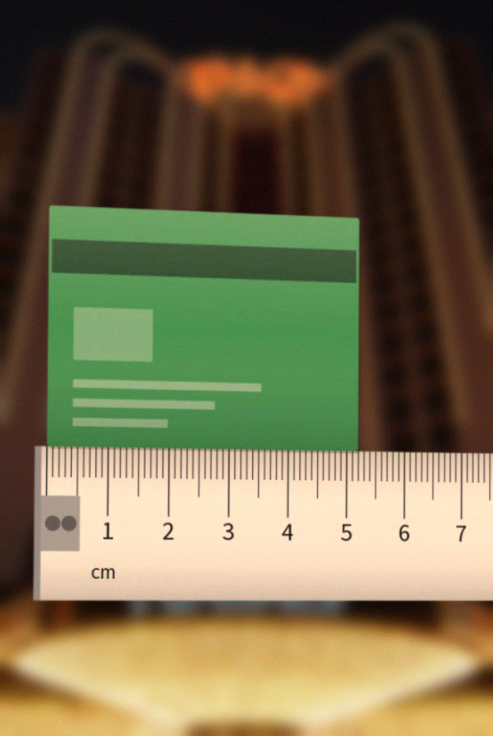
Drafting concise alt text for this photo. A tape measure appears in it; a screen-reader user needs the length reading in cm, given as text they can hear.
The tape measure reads 5.2 cm
